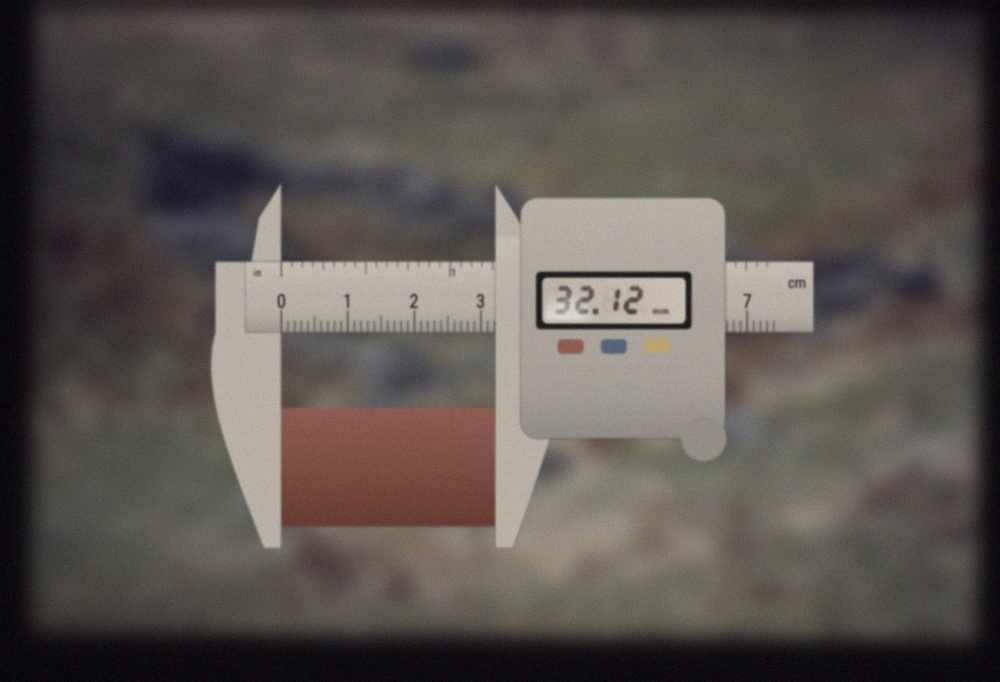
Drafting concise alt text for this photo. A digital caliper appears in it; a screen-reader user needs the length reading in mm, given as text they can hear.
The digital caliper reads 32.12 mm
